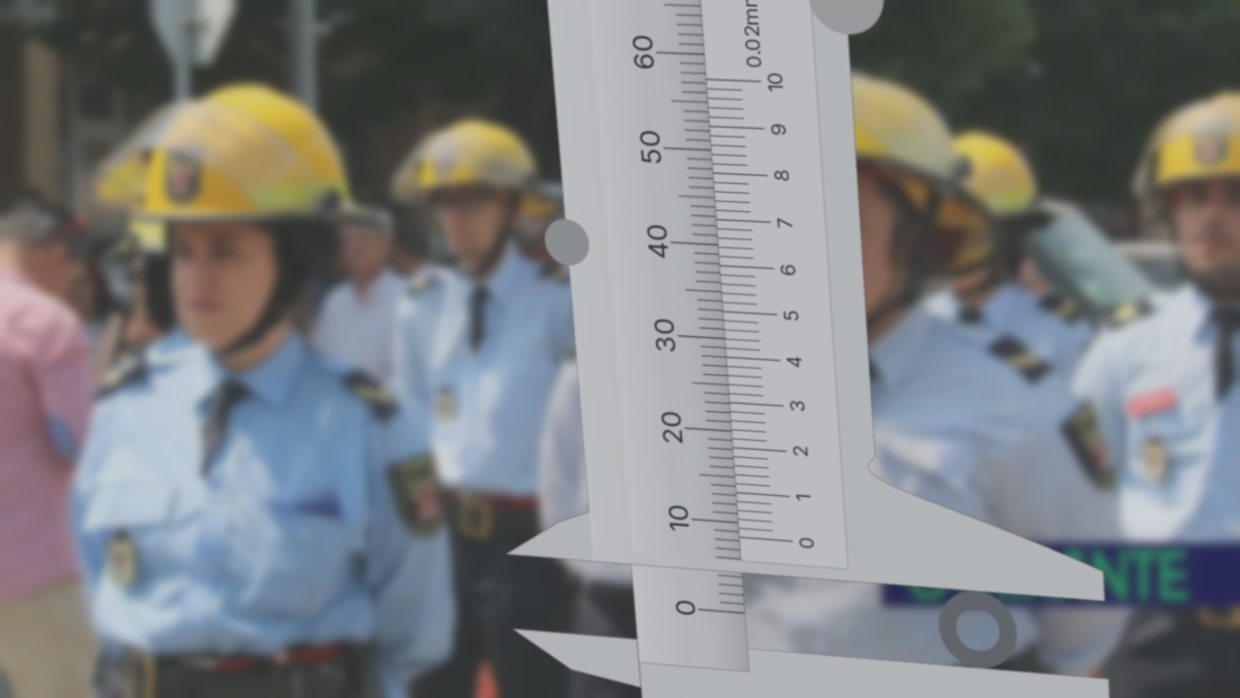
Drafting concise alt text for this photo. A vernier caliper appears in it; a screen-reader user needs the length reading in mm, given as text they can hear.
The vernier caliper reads 8.4 mm
